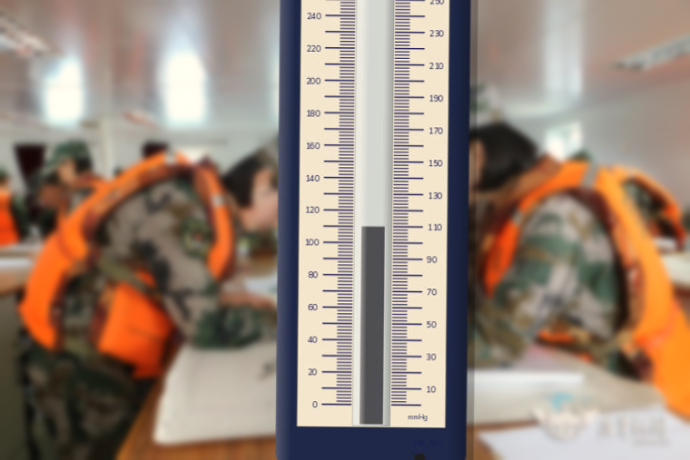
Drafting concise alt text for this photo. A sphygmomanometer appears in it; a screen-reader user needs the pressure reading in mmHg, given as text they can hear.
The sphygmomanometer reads 110 mmHg
